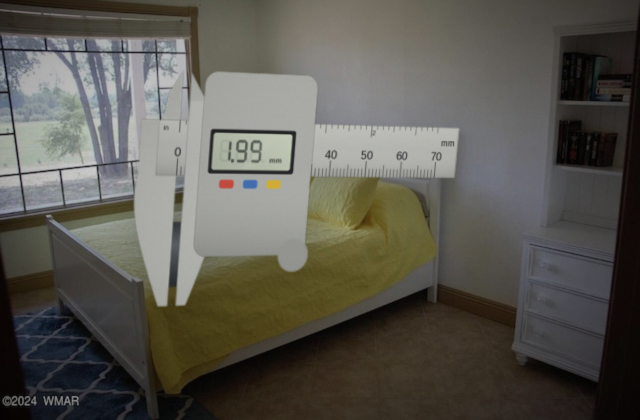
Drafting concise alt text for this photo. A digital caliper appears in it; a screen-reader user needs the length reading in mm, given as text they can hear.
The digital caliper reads 1.99 mm
